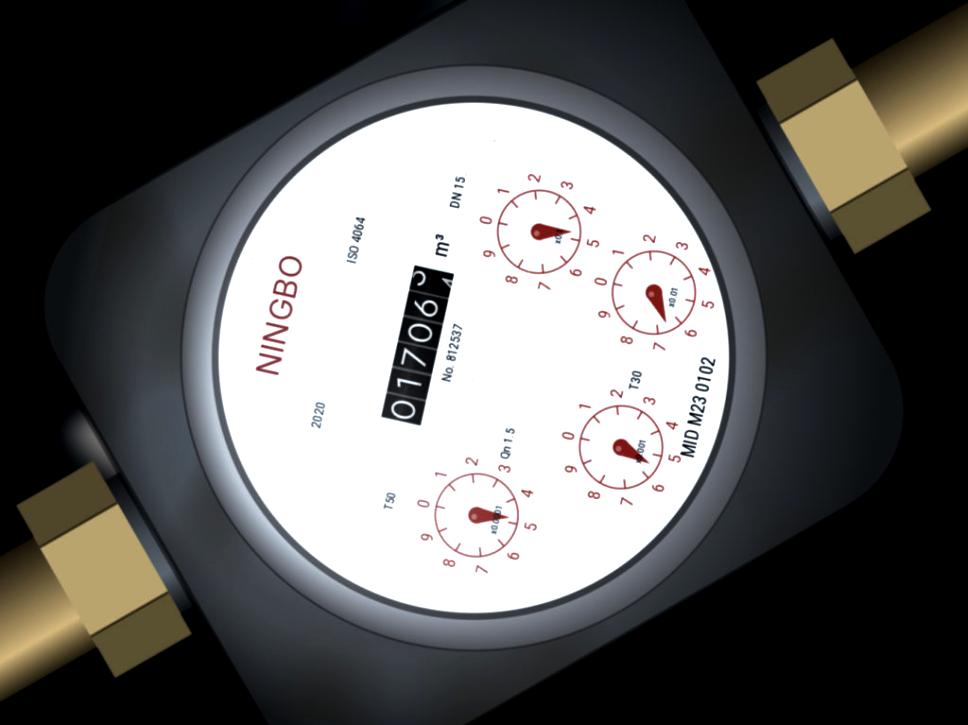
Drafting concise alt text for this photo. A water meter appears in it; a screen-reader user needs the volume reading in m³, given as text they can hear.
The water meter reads 17063.4654 m³
